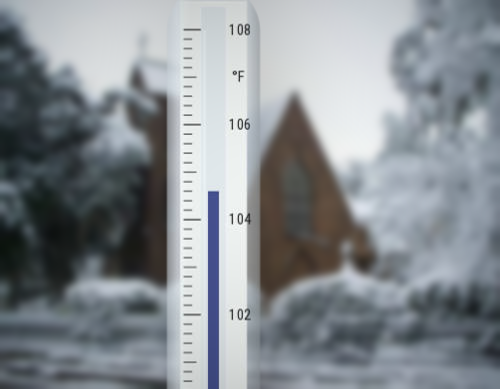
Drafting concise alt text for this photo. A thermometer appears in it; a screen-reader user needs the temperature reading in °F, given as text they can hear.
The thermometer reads 104.6 °F
